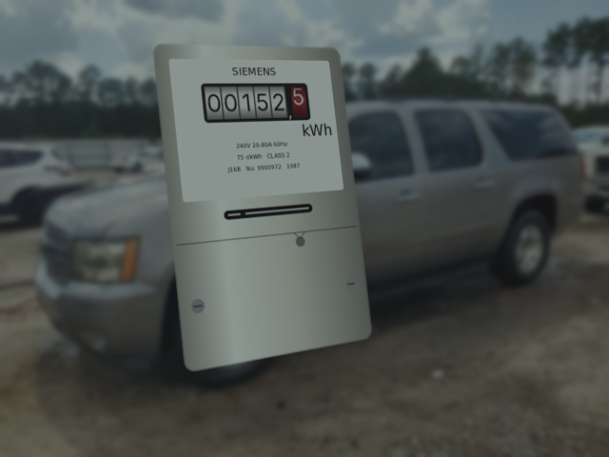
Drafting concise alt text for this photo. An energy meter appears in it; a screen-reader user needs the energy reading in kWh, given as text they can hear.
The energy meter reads 152.5 kWh
